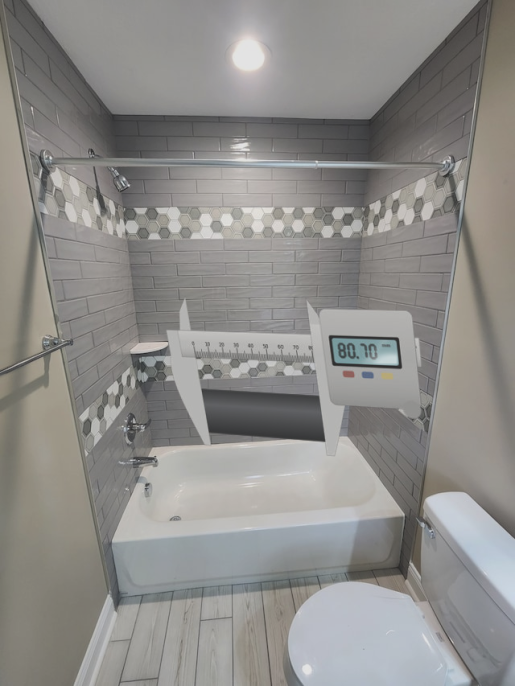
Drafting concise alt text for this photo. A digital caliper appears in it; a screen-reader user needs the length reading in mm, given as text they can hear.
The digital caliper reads 80.70 mm
